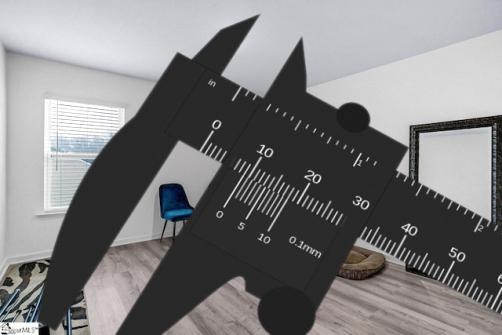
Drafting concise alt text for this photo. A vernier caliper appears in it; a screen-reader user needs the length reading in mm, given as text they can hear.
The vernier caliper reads 9.0 mm
